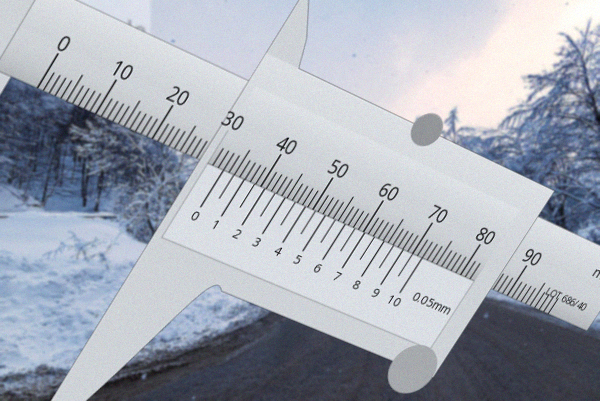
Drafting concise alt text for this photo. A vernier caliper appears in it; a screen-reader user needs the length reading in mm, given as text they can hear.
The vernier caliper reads 33.0 mm
